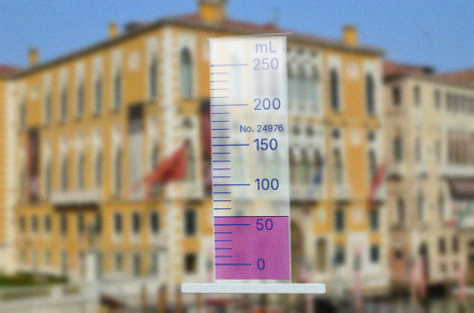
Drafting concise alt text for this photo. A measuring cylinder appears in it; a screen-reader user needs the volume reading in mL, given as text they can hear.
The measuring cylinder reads 60 mL
